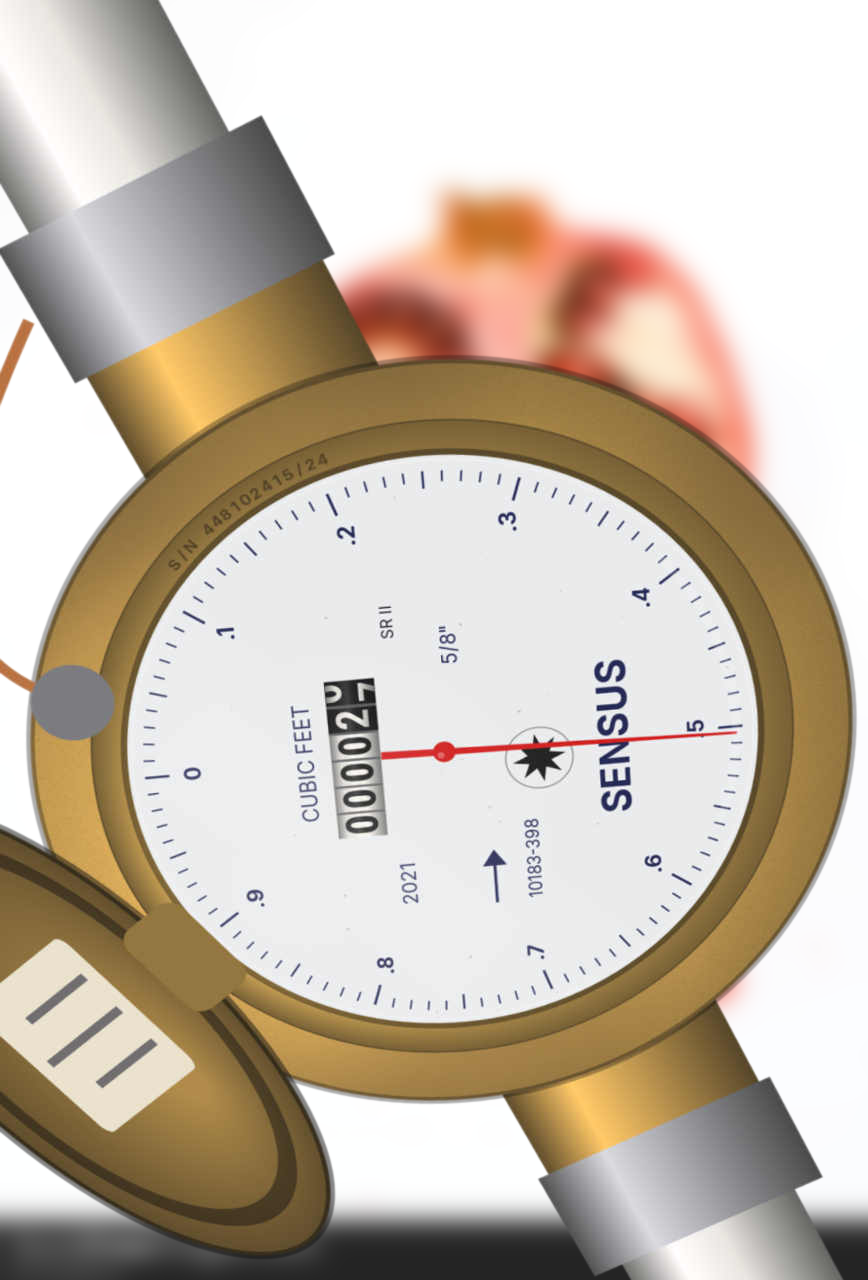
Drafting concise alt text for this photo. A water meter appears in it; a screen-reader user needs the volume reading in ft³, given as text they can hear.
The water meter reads 26.50 ft³
